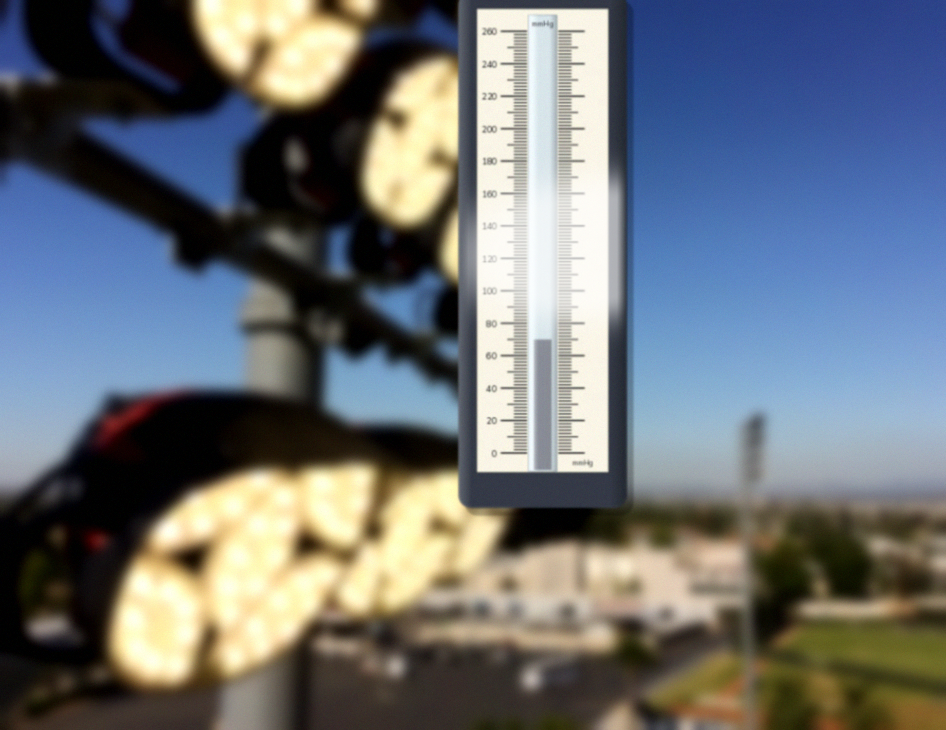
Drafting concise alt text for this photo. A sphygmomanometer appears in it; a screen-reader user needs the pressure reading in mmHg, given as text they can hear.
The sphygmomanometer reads 70 mmHg
